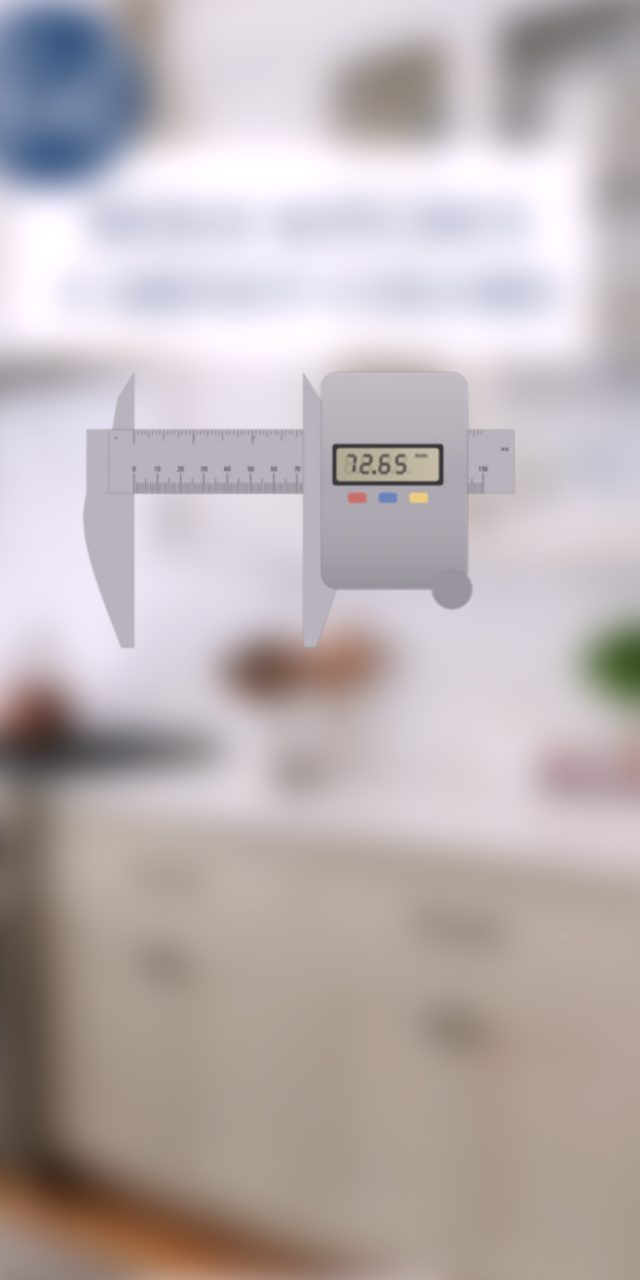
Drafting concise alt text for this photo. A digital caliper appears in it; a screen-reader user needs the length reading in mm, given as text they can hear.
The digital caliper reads 72.65 mm
